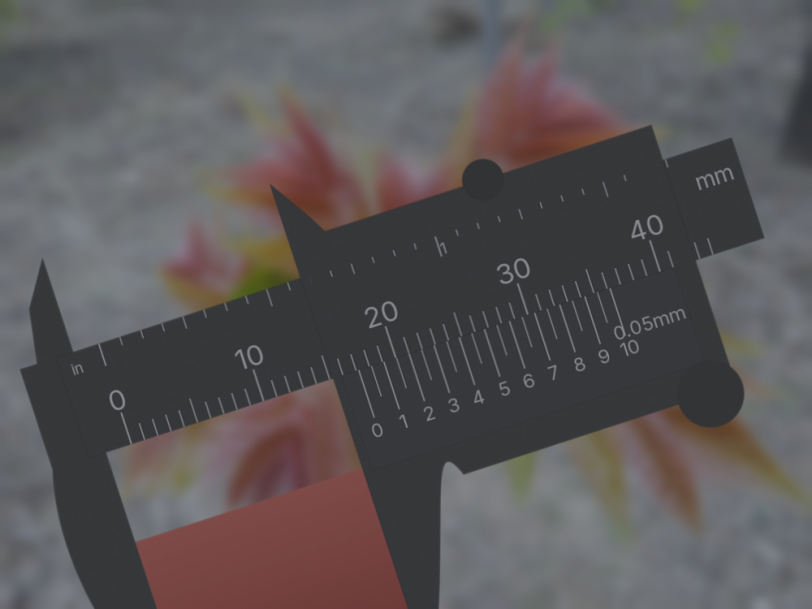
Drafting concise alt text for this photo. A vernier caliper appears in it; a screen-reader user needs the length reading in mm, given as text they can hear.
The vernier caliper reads 17.2 mm
